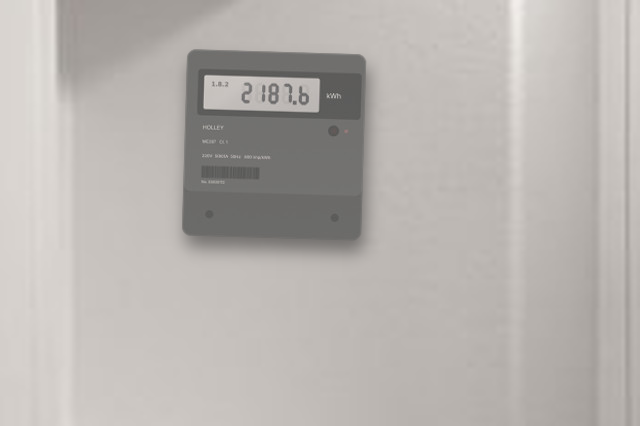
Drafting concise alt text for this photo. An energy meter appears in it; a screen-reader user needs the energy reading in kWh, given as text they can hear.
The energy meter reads 2187.6 kWh
